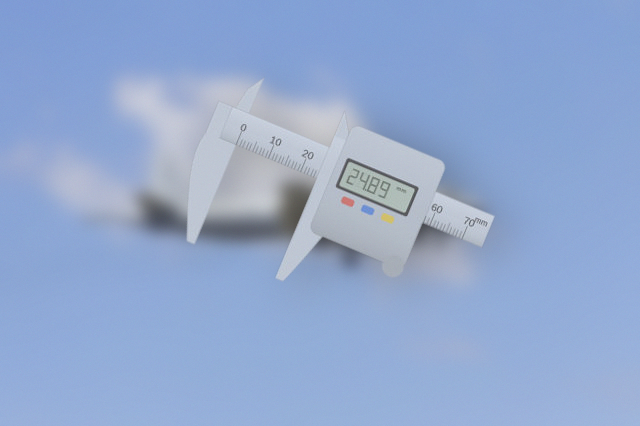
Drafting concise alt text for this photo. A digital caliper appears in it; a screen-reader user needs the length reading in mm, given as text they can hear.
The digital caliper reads 24.89 mm
